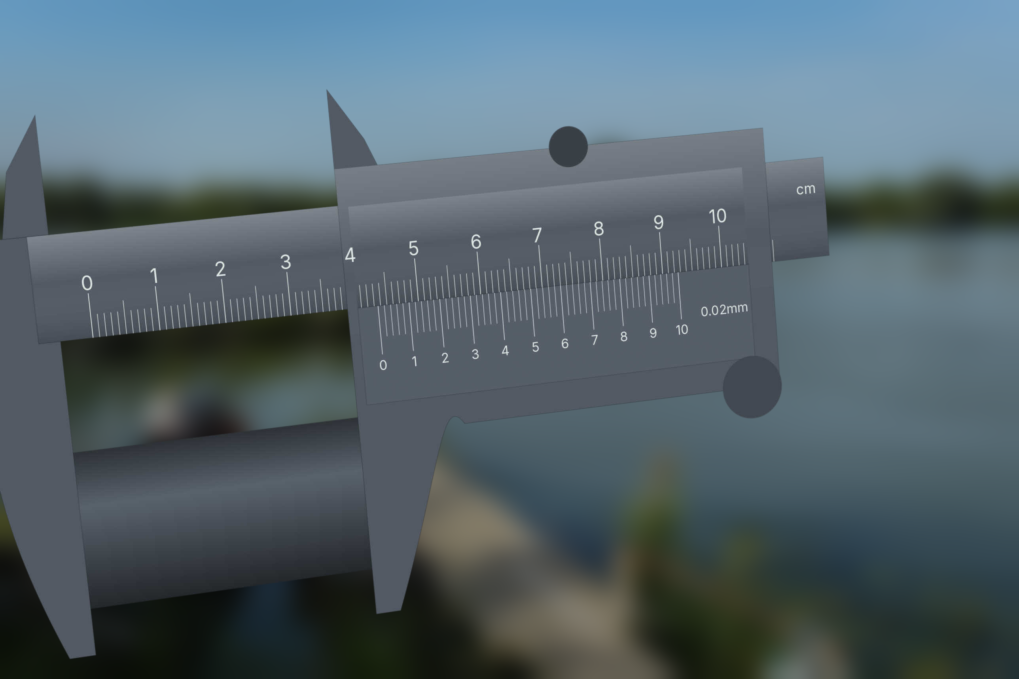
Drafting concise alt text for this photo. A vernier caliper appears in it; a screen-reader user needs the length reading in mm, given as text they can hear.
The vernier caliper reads 43.6 mm
